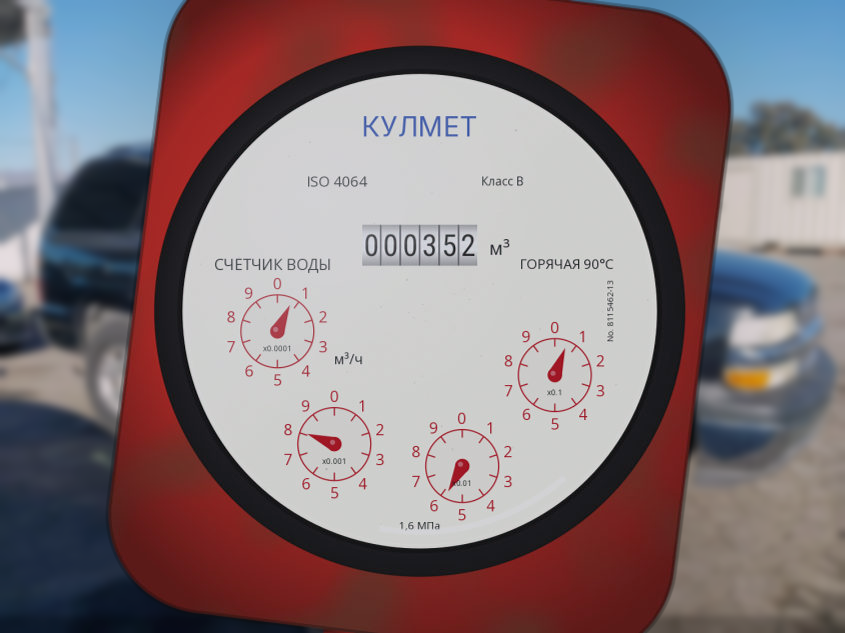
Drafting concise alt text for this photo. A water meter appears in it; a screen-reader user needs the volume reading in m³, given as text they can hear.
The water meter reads 352.0580 m³
